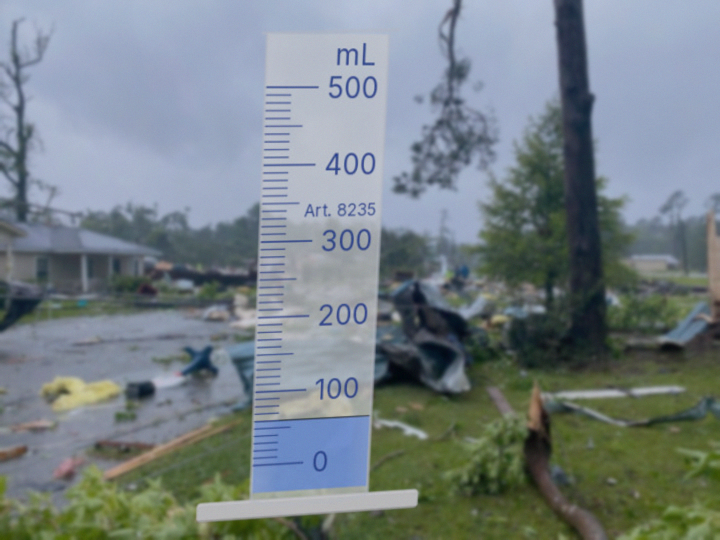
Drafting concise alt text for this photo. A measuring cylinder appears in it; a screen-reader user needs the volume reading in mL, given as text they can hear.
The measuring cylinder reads 60 mL
